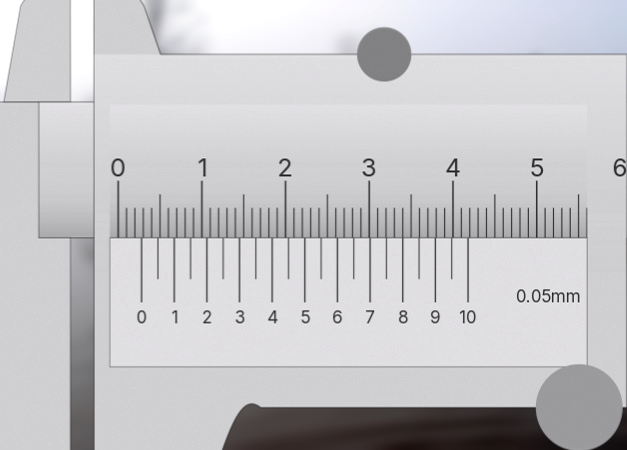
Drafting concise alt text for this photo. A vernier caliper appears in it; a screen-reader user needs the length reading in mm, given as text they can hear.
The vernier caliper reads 2.8 mm
